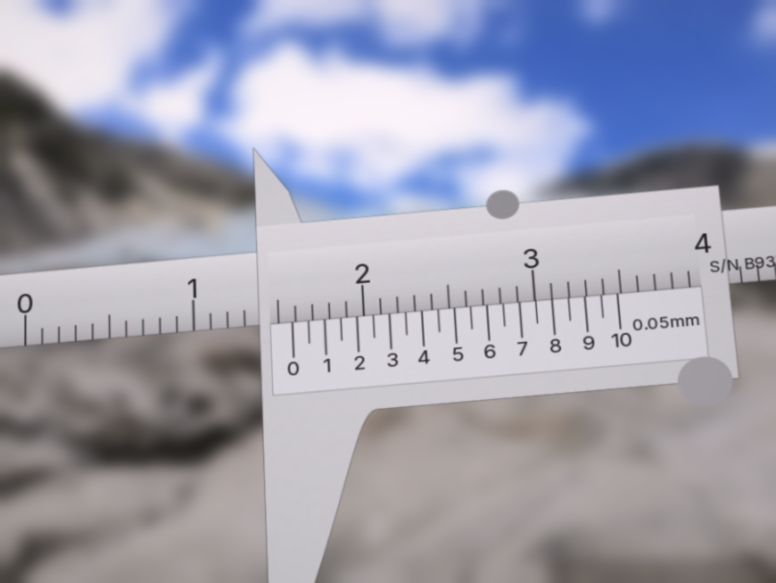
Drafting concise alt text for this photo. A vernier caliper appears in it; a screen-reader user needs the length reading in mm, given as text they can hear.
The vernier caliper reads 15.8 mm
